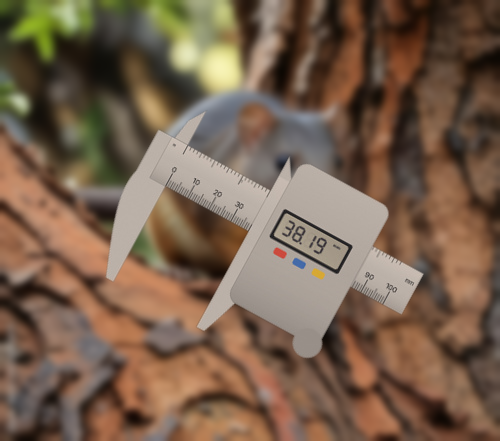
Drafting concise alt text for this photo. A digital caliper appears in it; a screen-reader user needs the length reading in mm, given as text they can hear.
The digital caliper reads 38.19 mm
